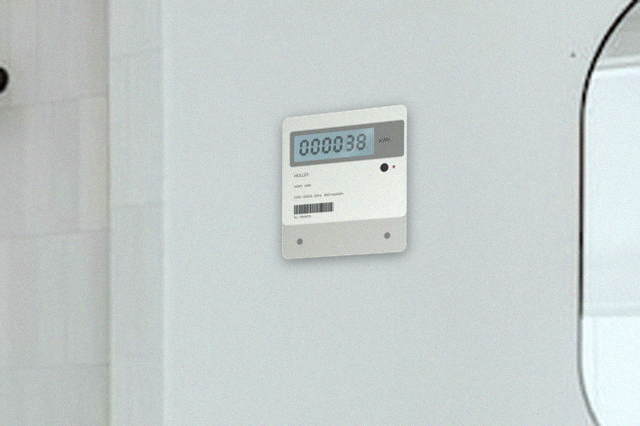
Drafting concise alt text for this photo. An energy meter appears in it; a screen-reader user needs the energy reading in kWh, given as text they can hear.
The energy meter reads 38 kWh
